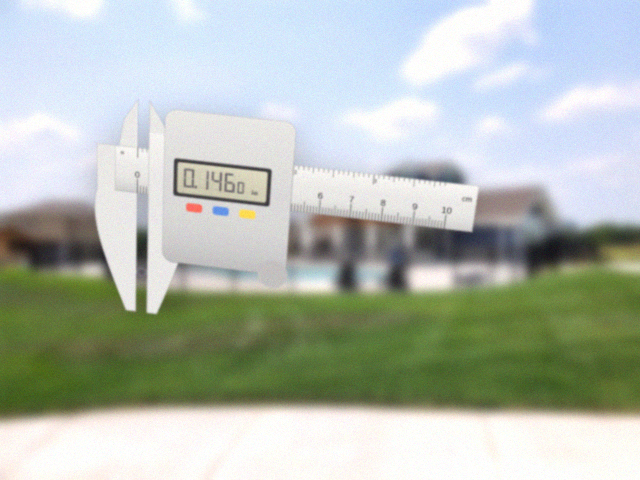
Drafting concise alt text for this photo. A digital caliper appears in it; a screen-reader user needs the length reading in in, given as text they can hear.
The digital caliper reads 0.1460 in
